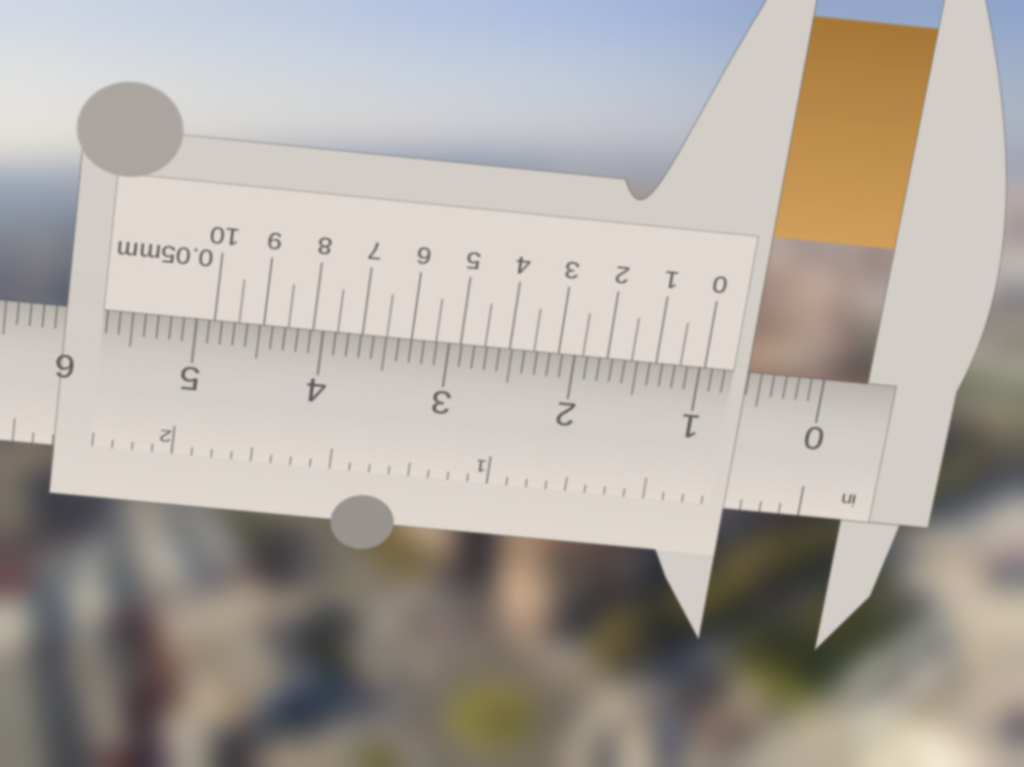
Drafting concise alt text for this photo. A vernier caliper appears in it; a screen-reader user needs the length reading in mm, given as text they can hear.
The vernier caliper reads 9.6 mm
